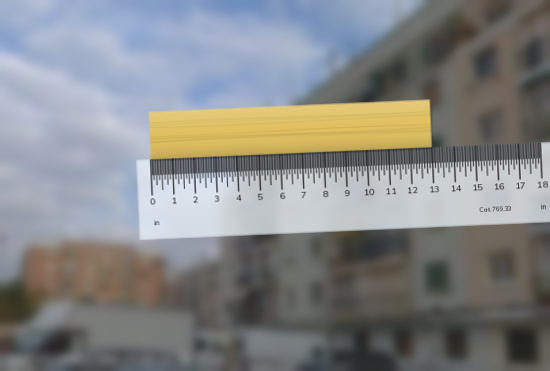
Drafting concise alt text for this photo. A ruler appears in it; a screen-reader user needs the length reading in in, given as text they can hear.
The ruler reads 13 in
